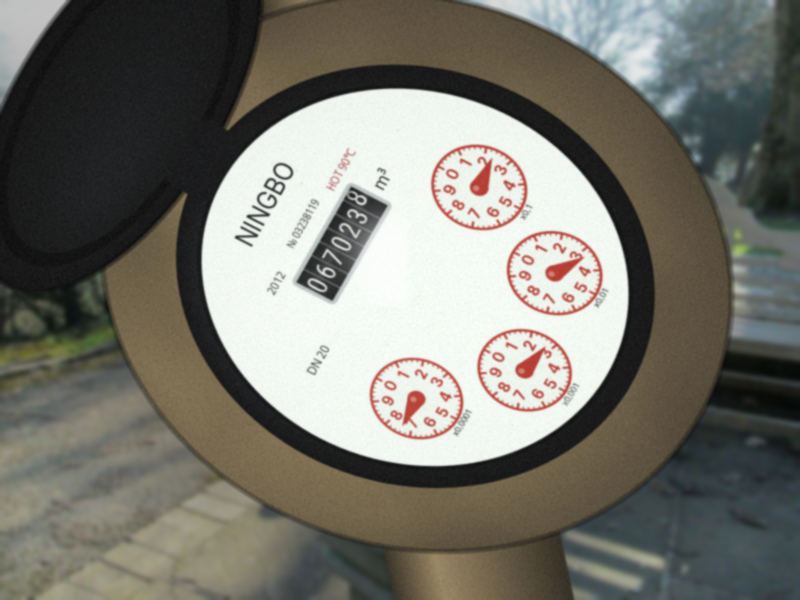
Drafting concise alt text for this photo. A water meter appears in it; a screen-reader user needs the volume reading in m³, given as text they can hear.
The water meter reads 670238.2327 m³
